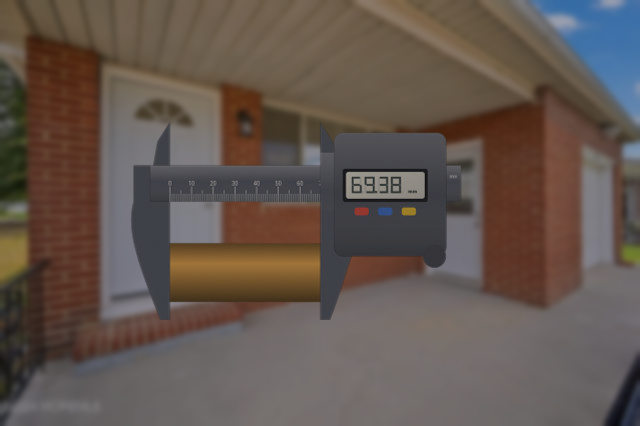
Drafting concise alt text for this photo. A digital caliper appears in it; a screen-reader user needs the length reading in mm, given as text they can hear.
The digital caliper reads 69.38 mm
